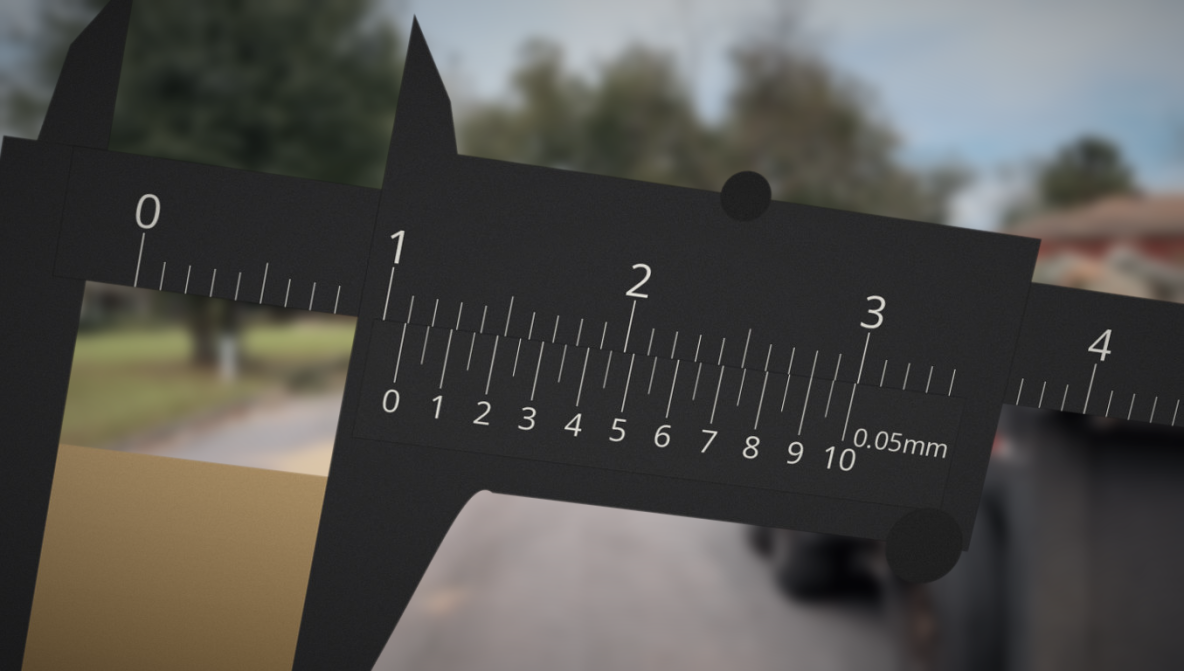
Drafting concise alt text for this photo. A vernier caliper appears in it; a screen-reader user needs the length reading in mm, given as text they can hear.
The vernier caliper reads 10.90 mm
